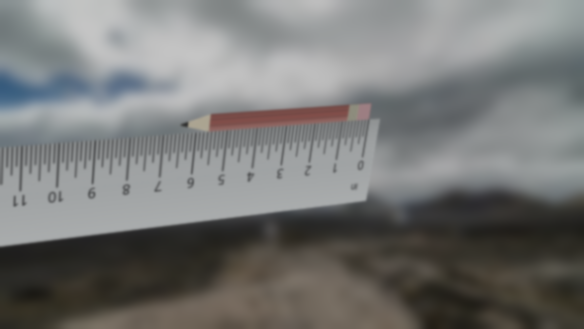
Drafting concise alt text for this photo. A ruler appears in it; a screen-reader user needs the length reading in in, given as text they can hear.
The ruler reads 6.5 in
